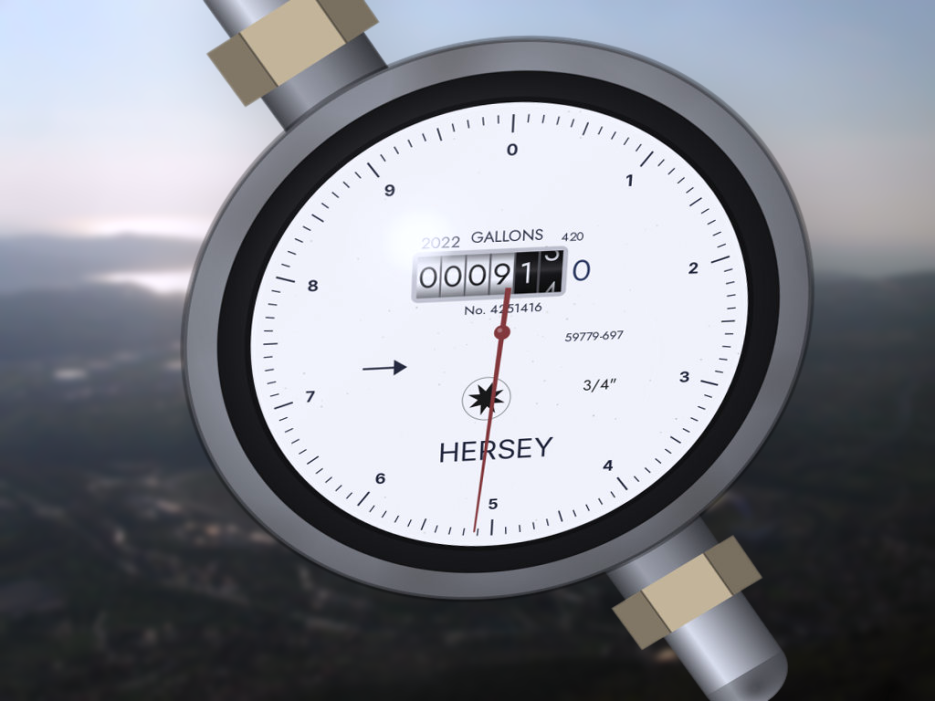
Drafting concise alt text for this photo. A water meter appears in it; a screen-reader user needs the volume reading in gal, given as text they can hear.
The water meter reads 9135.1 gal
